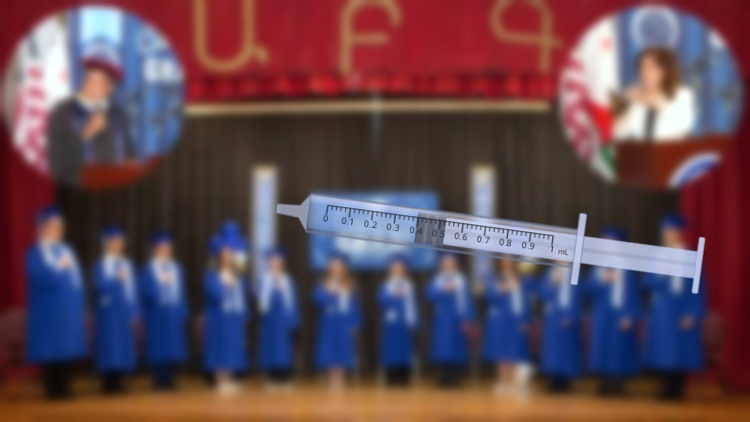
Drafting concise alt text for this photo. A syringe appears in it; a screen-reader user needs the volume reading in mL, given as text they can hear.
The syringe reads 0.4 mL
